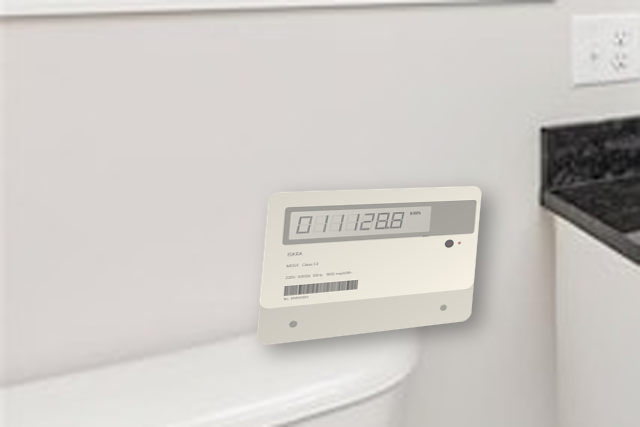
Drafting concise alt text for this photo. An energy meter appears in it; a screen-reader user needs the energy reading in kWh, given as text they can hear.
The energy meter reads 11128.8 kWh
